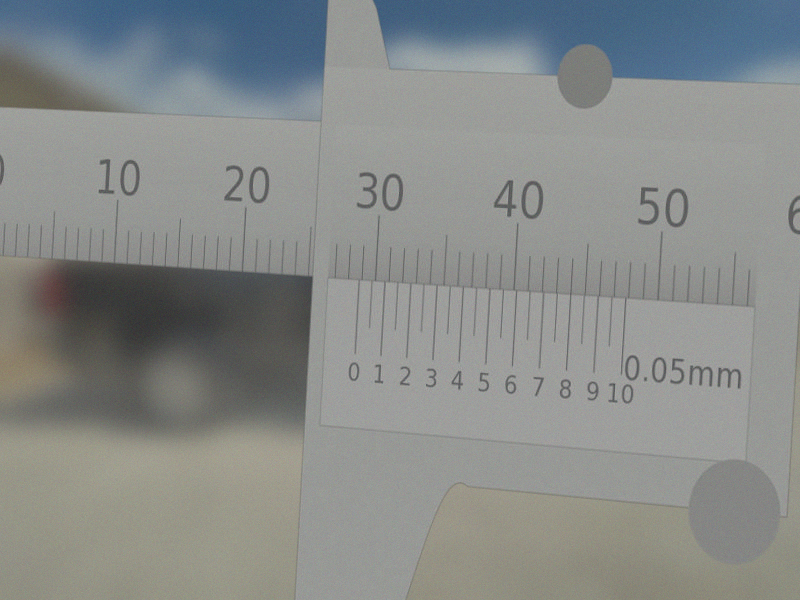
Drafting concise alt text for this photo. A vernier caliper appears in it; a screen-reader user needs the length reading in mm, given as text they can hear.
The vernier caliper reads 28.8 mm
